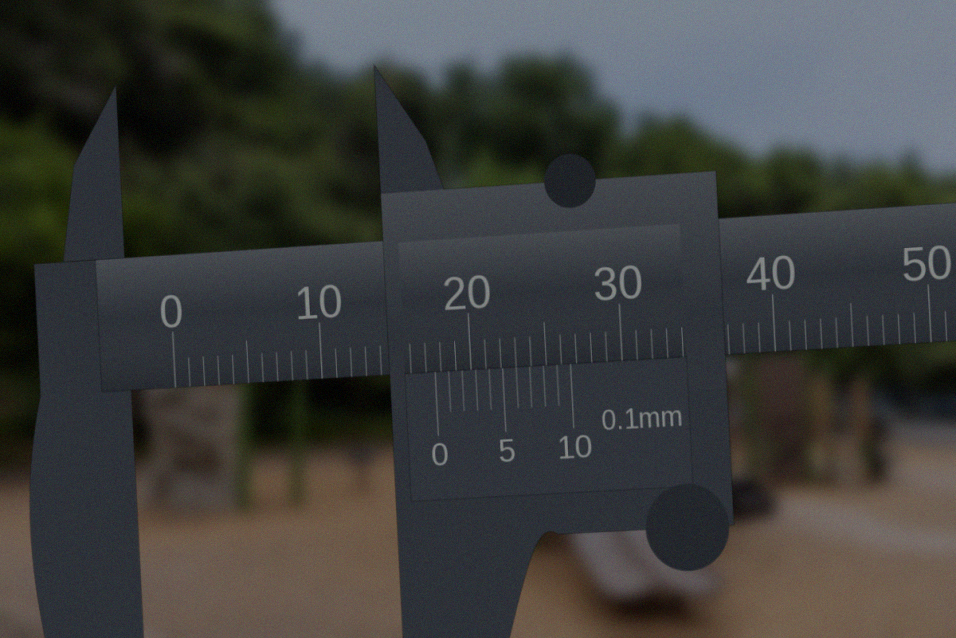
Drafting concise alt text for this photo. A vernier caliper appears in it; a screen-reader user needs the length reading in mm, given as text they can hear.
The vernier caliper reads 17.6 mm
